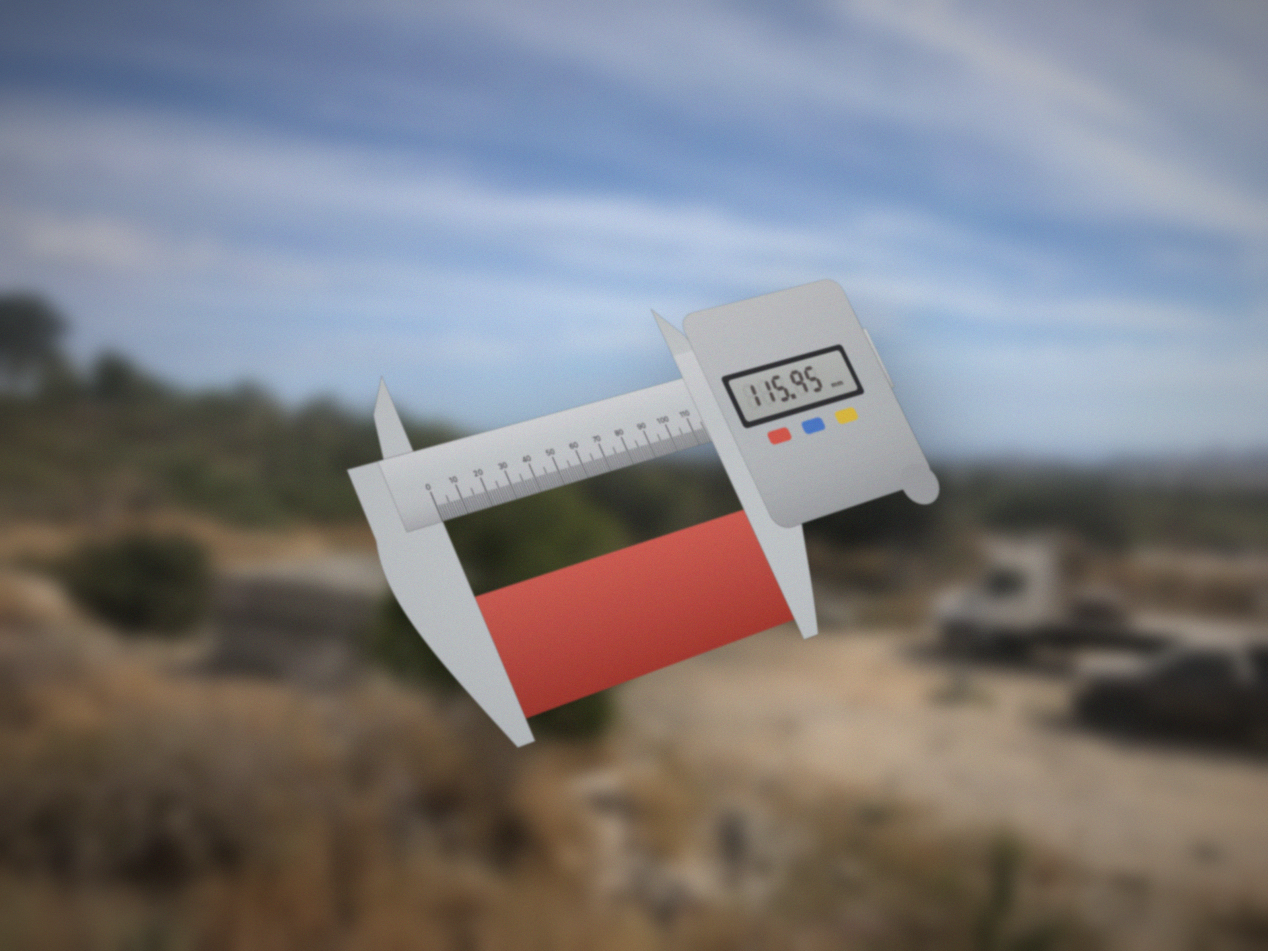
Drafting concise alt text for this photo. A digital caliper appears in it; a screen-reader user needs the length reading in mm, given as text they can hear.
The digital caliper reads 115.95 mm
